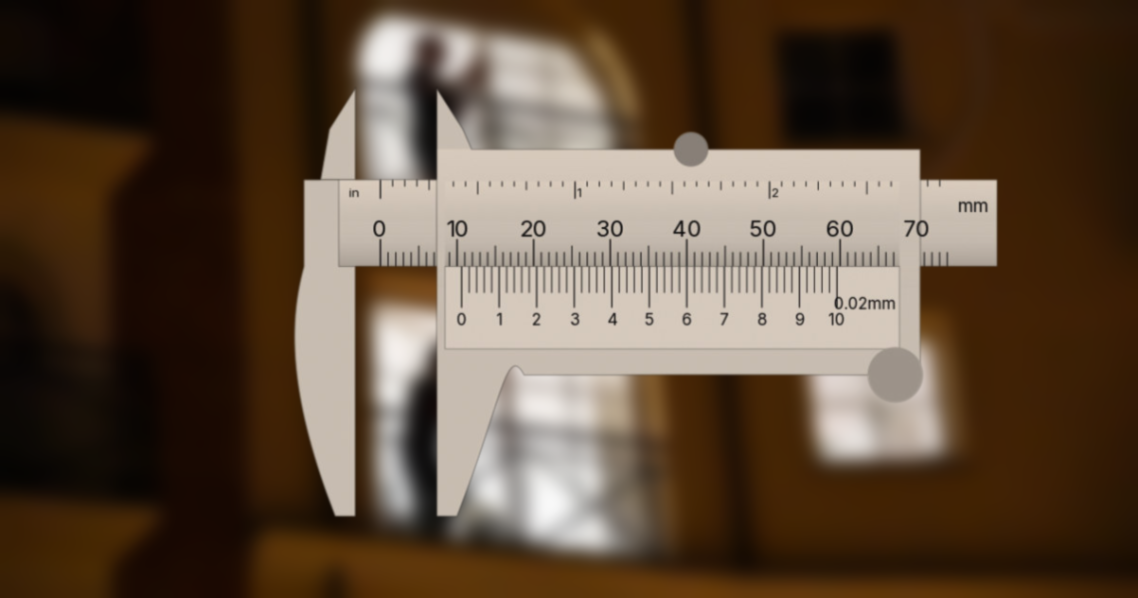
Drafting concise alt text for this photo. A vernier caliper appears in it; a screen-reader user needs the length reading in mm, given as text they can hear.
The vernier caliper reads 10.6 mm
